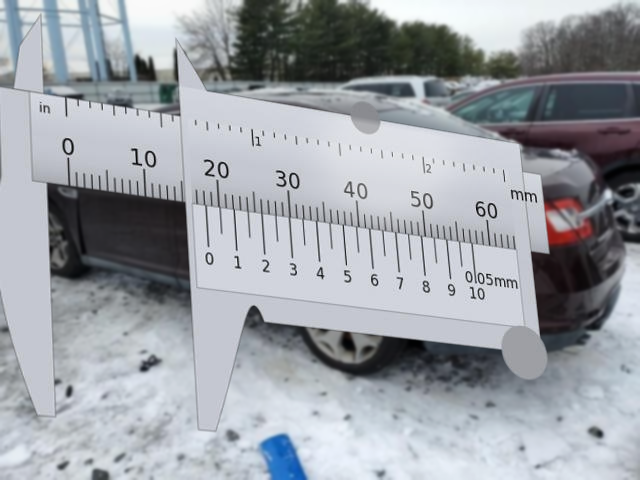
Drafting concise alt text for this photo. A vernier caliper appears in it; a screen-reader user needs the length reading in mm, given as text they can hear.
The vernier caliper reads 18.2 mm
